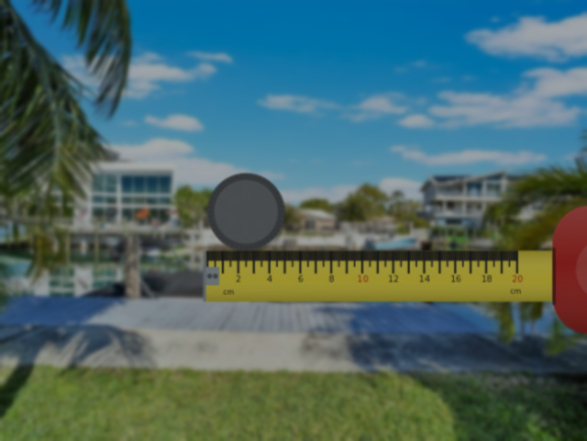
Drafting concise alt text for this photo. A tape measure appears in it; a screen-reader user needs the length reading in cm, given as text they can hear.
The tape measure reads 5 cm
